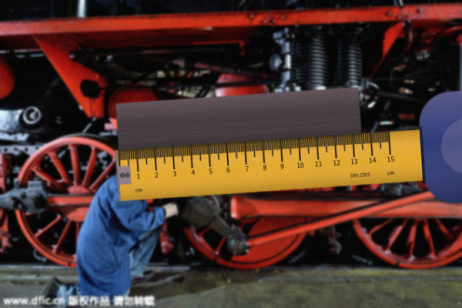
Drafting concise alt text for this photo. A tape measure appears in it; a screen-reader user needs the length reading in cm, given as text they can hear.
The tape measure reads 13.5 cm
